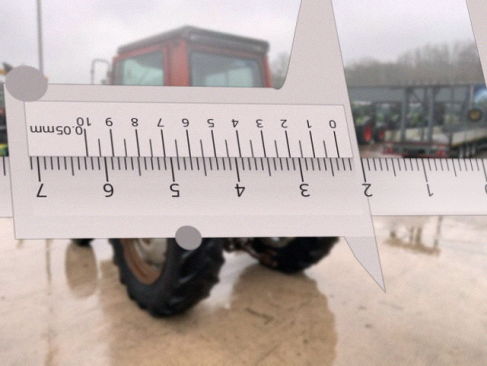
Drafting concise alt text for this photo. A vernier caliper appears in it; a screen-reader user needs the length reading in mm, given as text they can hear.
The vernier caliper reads 23.6 mm
